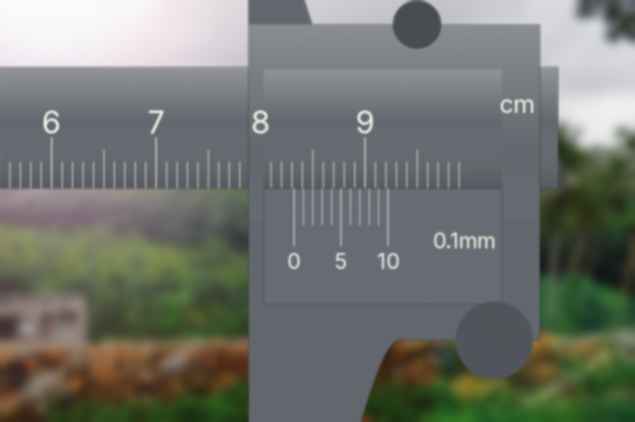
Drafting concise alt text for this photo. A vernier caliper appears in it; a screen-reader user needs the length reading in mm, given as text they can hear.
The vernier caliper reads 83.2 mm
